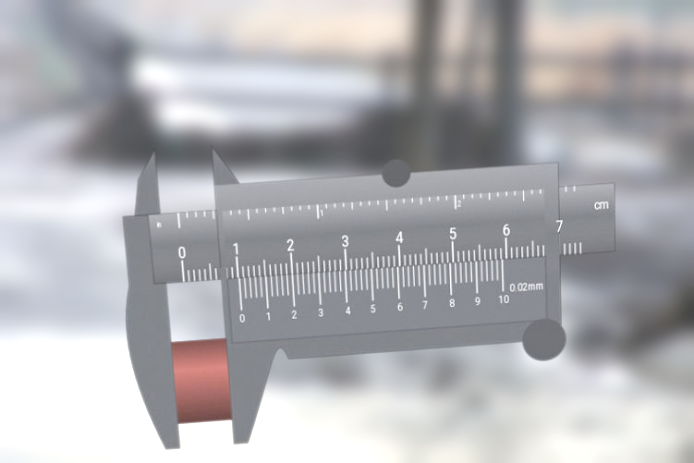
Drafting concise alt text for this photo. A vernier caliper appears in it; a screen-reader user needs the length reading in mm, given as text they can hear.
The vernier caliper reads 10.2 mm
